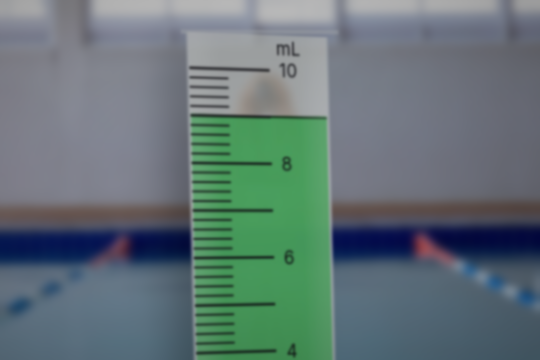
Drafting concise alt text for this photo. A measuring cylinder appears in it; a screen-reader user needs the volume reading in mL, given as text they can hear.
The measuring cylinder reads 9 mL
